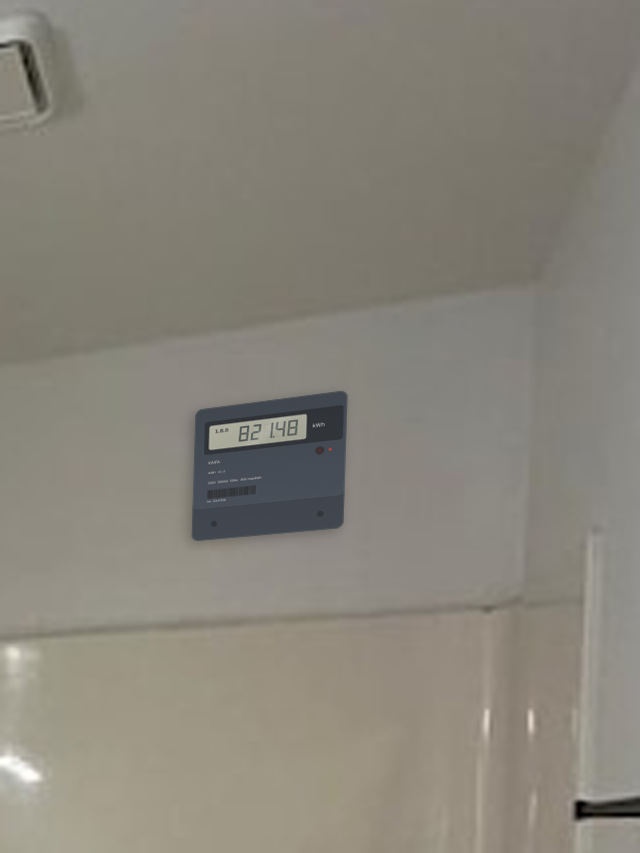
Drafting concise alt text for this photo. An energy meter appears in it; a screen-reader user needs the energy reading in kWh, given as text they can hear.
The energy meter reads 821.48 kWh
